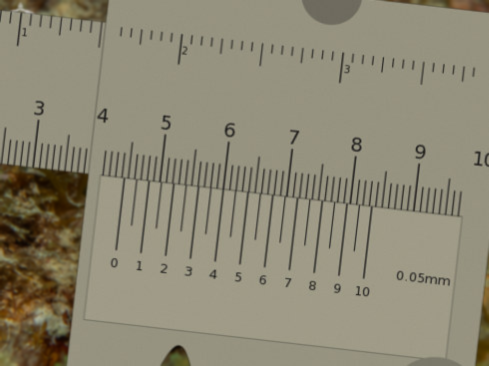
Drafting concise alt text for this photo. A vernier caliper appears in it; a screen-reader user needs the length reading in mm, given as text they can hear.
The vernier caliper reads 44.4 mm
